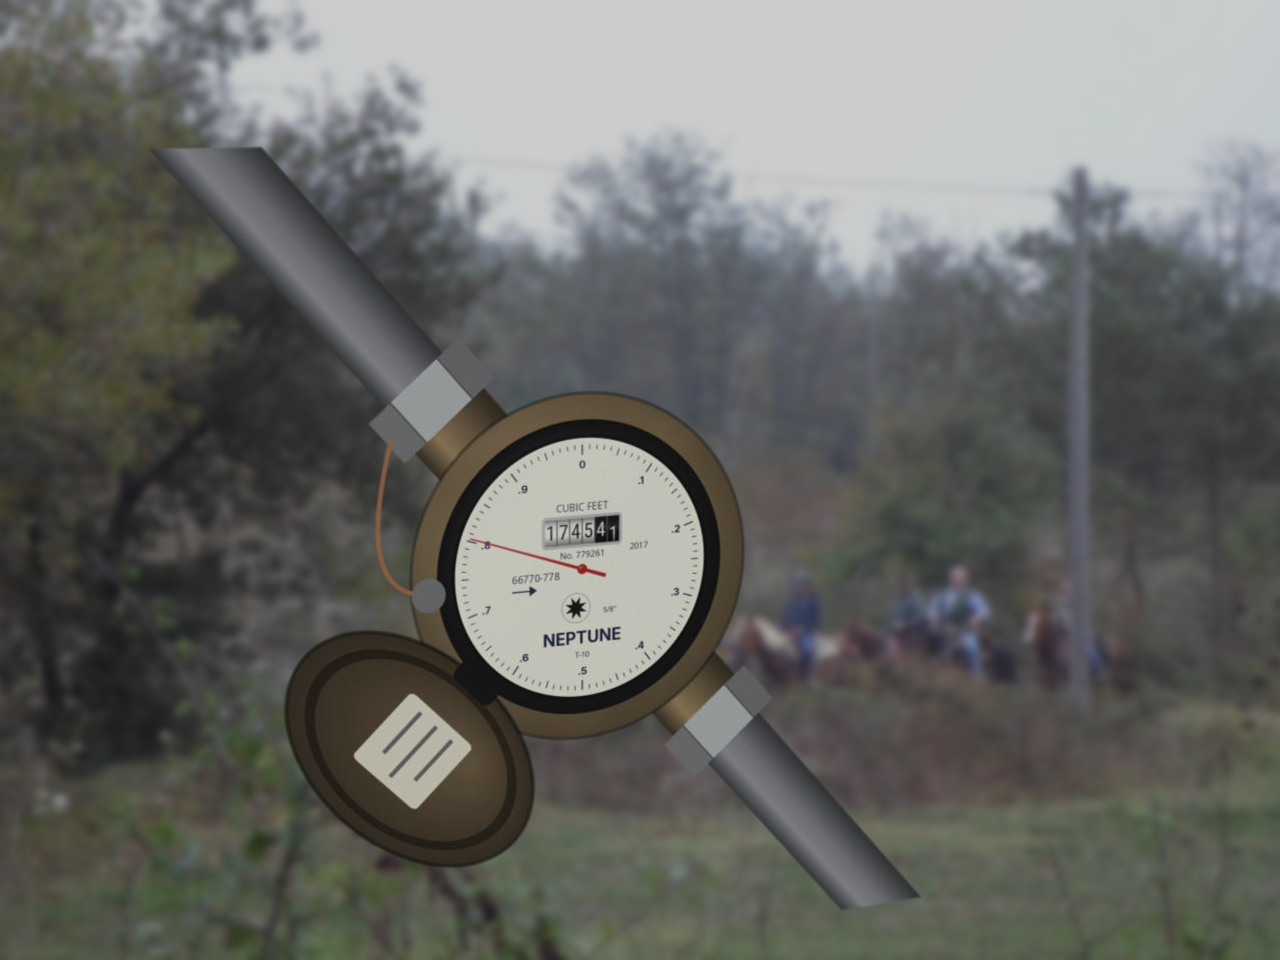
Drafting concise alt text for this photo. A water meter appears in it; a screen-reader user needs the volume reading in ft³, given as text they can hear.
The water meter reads 174540.80 ft³
